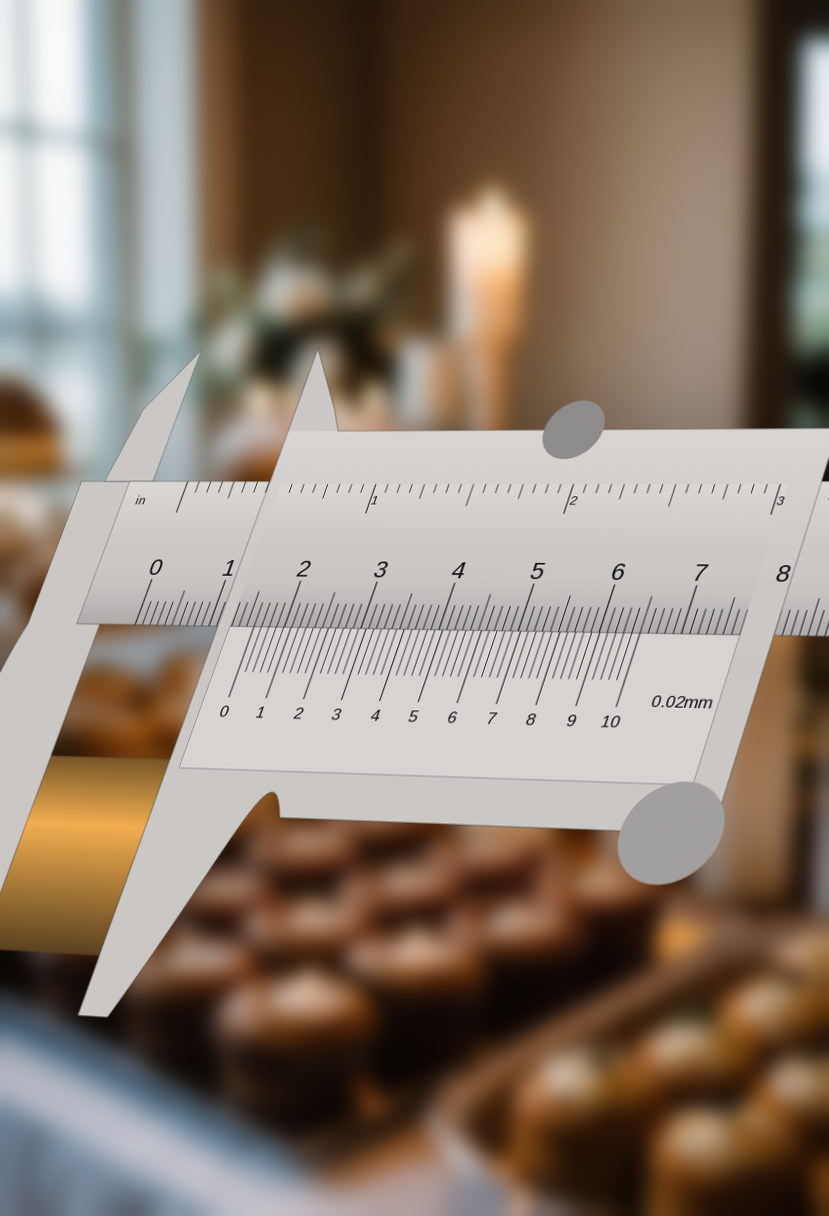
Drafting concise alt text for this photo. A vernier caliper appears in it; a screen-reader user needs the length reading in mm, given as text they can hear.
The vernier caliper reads 16.0 mm
